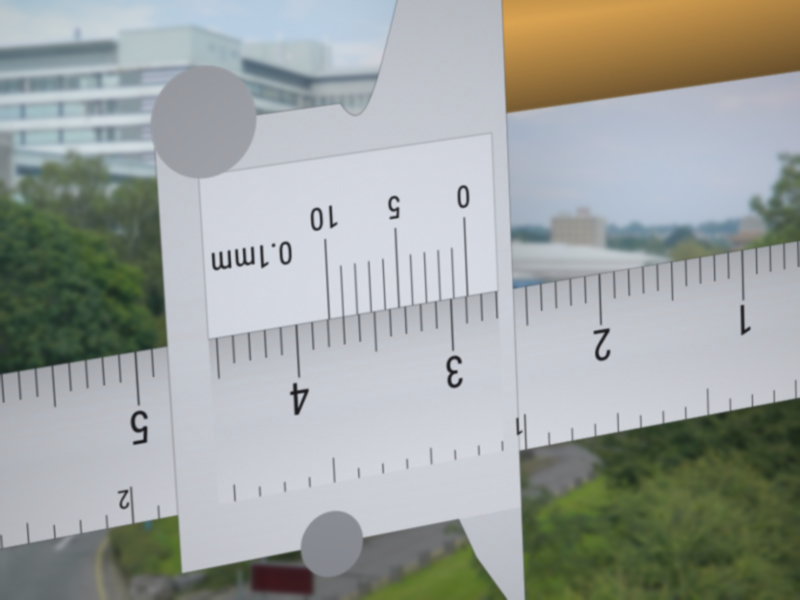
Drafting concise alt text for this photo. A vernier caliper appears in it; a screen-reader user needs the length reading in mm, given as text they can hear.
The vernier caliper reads 28.9 mm
